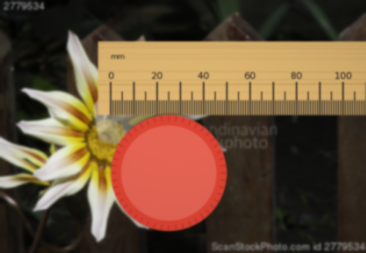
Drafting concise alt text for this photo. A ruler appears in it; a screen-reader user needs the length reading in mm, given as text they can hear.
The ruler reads 50 mm
